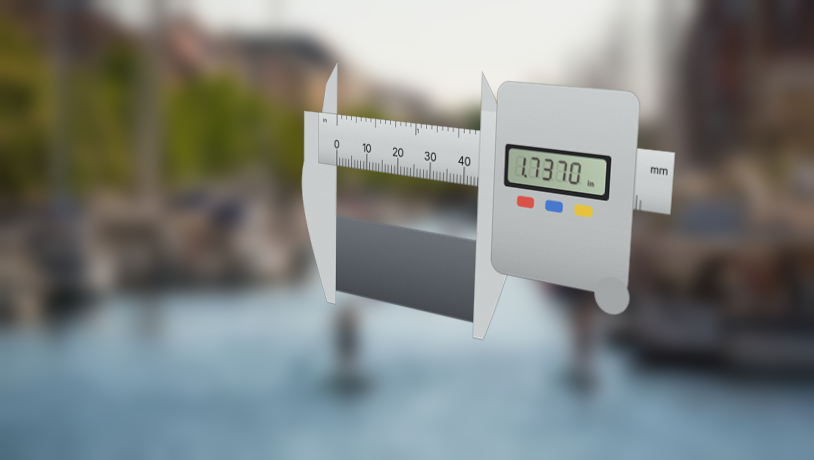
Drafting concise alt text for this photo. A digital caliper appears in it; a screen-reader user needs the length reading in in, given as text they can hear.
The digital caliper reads 1.7370 in
